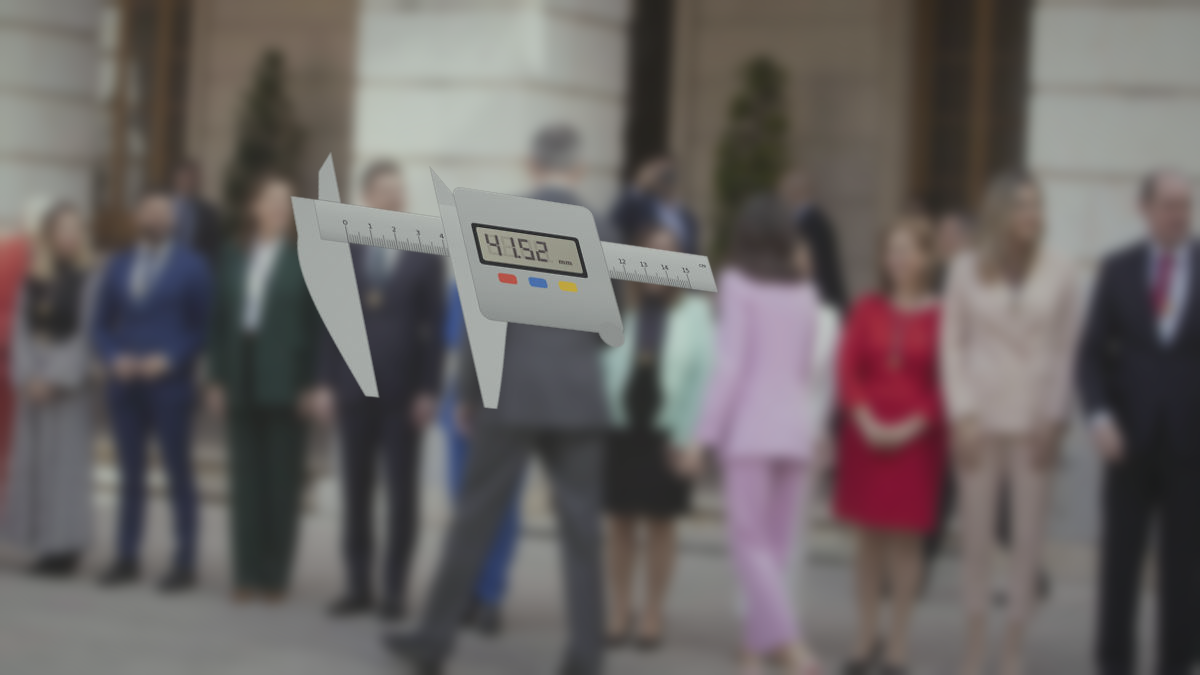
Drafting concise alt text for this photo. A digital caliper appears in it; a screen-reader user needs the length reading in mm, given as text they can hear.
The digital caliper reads 41.52 mm
